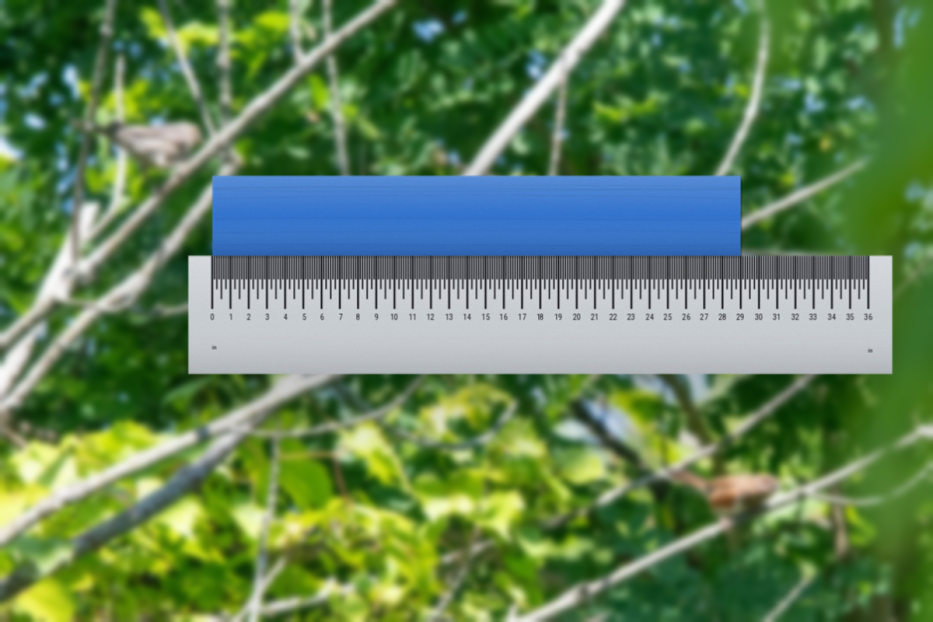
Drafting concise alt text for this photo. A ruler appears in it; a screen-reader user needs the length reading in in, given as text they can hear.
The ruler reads 29 in
